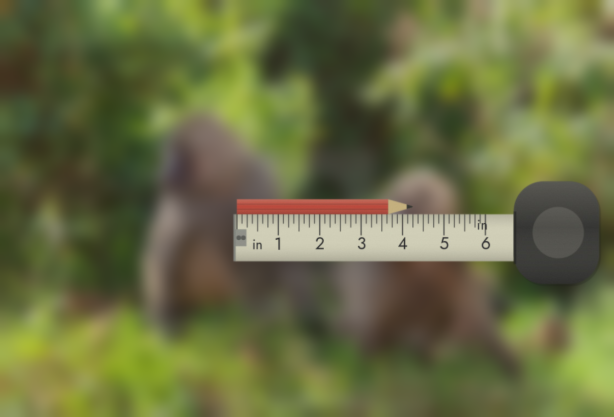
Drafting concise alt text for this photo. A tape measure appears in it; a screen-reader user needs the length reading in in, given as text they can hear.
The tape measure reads 4.25 in
